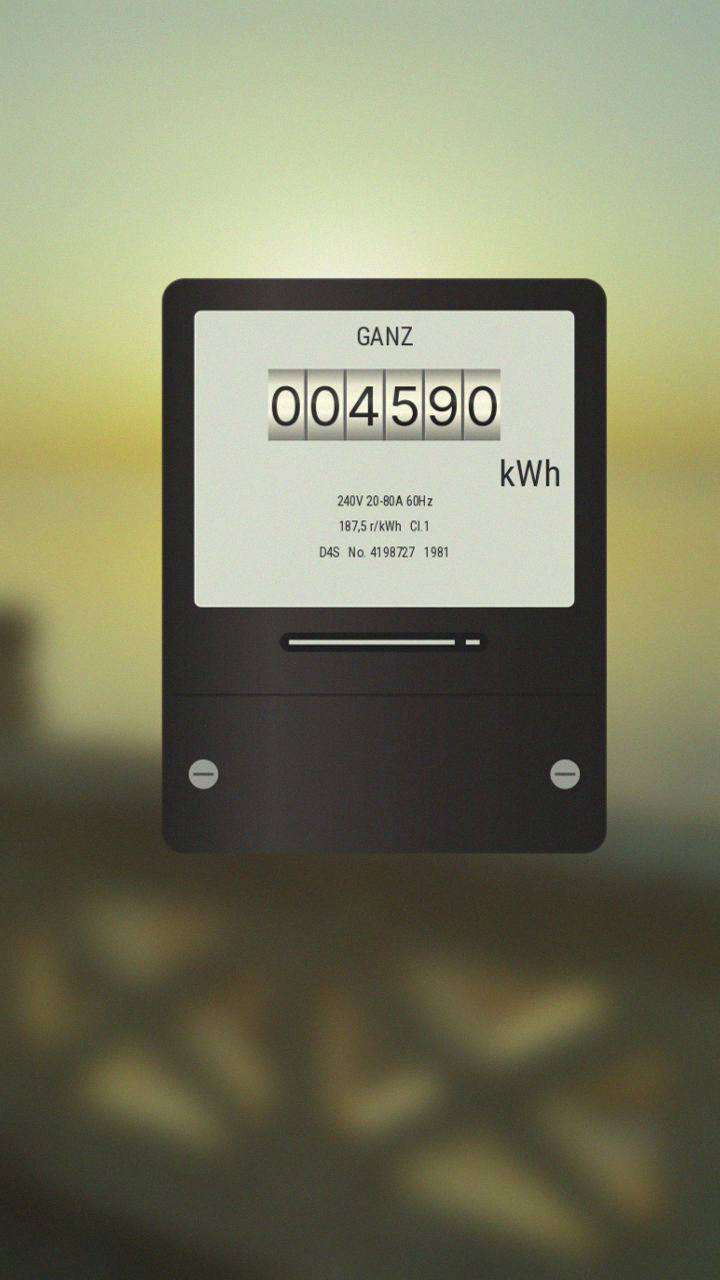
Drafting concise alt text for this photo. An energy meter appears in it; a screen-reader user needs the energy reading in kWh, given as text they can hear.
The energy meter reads 4590 kWh
